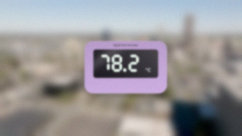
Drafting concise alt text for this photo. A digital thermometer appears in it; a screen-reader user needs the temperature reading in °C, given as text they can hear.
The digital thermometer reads 78.2 °C
